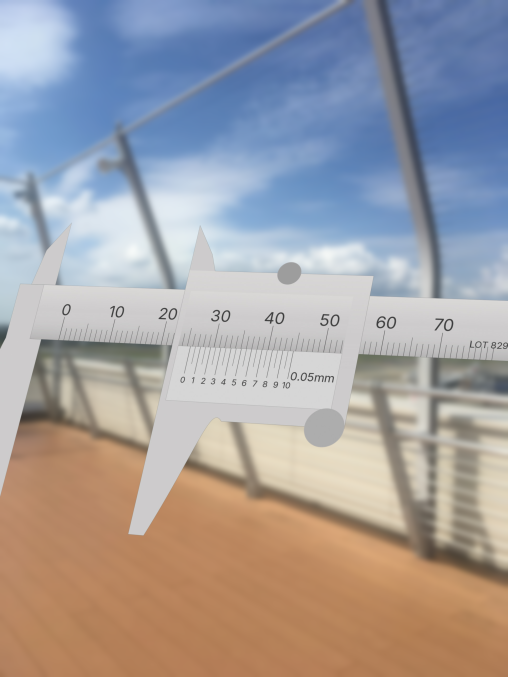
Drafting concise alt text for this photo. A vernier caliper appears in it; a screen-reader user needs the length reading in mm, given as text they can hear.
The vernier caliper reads 25.6 mm
